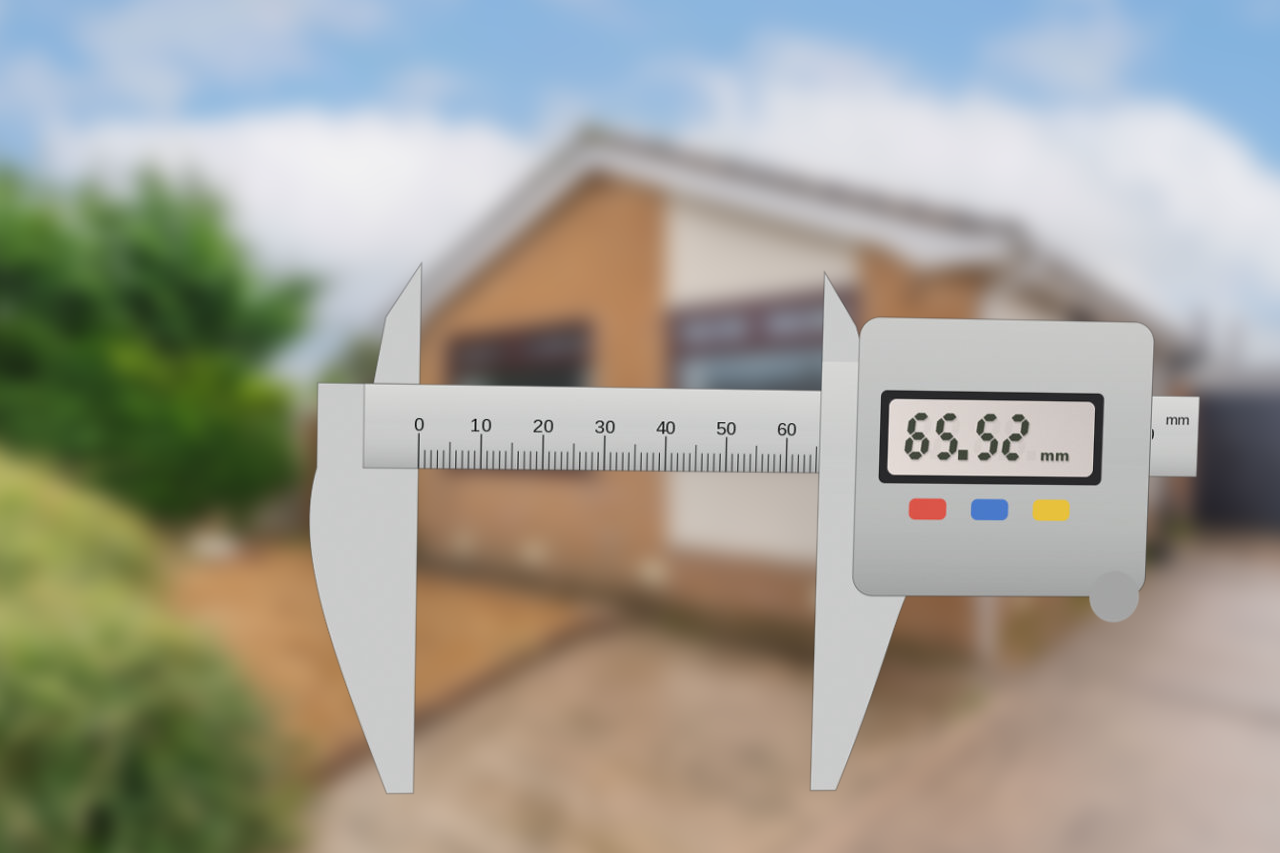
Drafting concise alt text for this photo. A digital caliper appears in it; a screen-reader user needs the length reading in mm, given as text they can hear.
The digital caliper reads 65.52 mm
